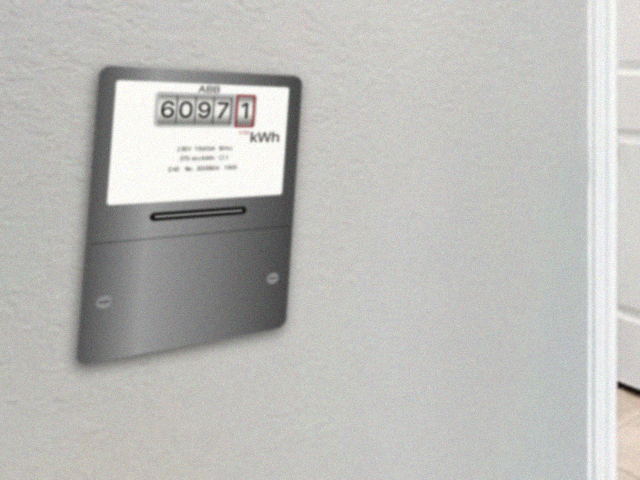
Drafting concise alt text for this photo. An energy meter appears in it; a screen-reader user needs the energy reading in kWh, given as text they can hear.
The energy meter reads 6097.1 kWh
